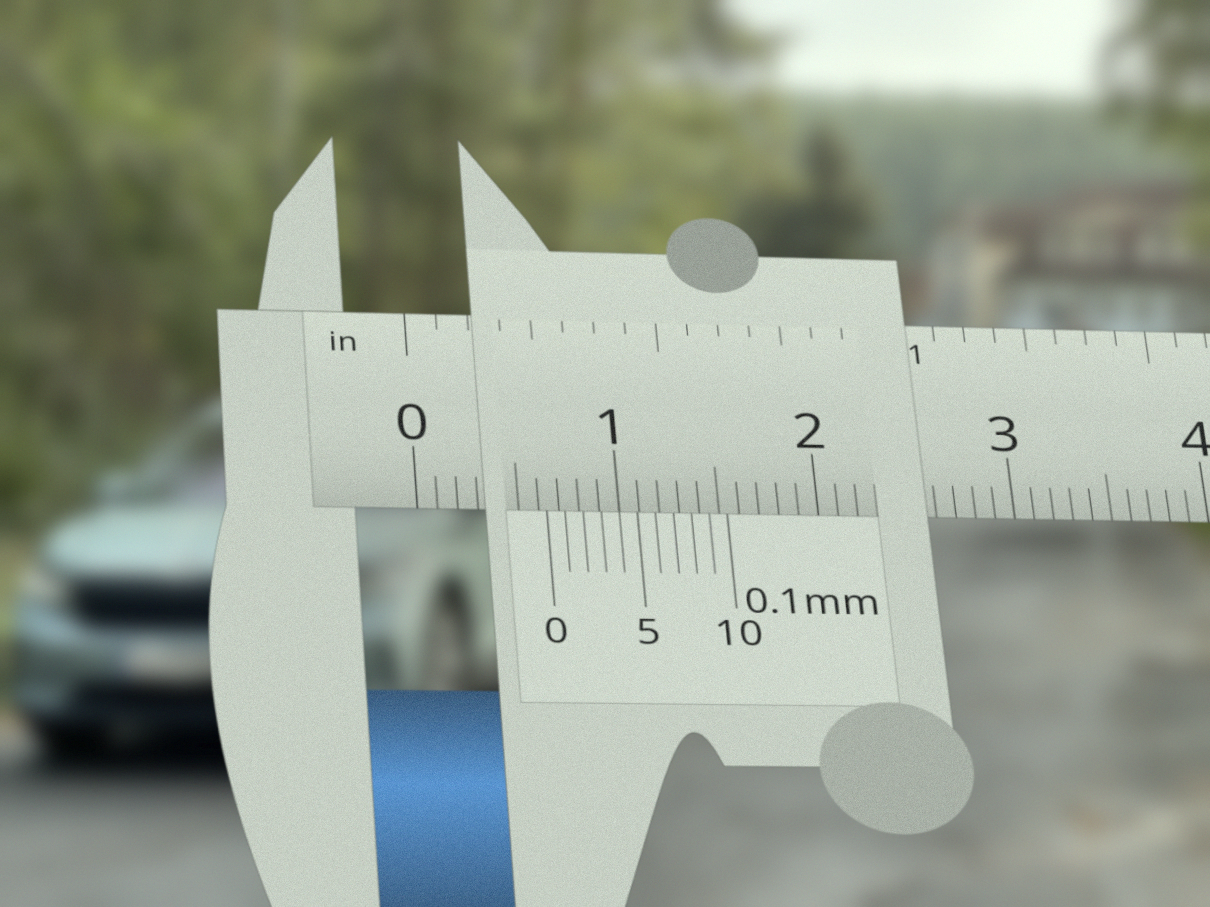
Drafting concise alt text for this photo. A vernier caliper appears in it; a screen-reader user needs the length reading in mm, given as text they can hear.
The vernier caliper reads 6.4 mm
